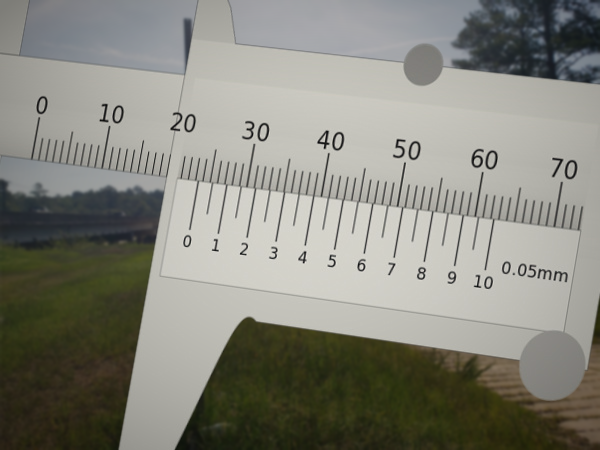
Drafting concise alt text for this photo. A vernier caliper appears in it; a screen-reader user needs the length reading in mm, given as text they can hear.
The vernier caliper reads 23.4 mm
